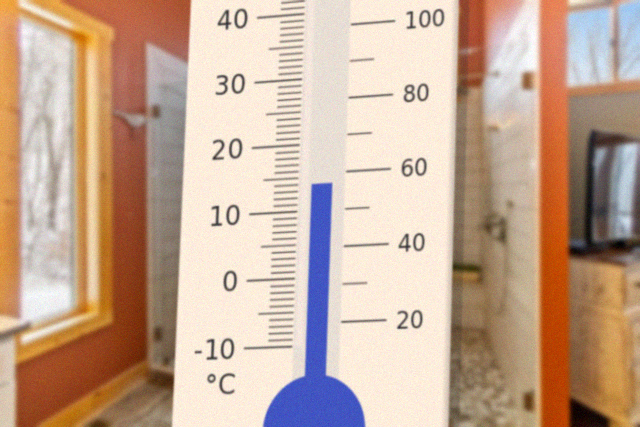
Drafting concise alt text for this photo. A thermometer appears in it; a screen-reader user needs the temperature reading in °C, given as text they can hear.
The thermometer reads 14 °C
